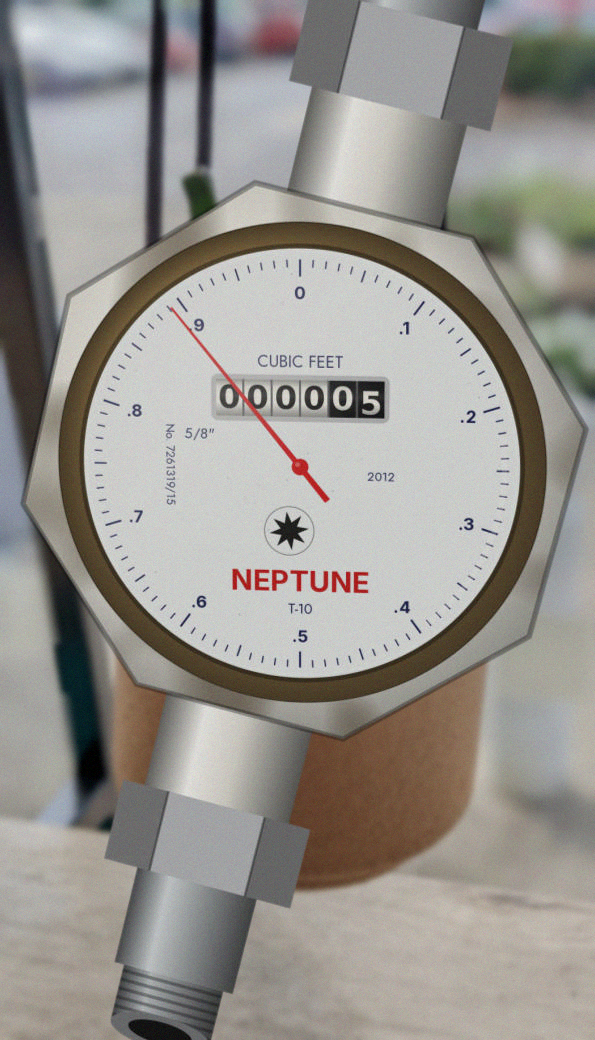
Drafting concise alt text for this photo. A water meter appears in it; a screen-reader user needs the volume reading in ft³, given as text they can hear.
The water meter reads 4.89 ft³
